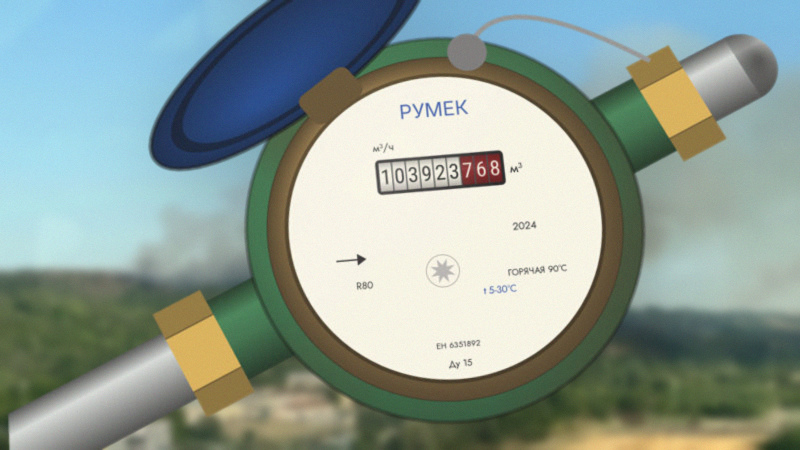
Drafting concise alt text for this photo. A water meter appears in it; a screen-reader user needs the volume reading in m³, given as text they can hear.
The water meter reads 103923.768 m³
